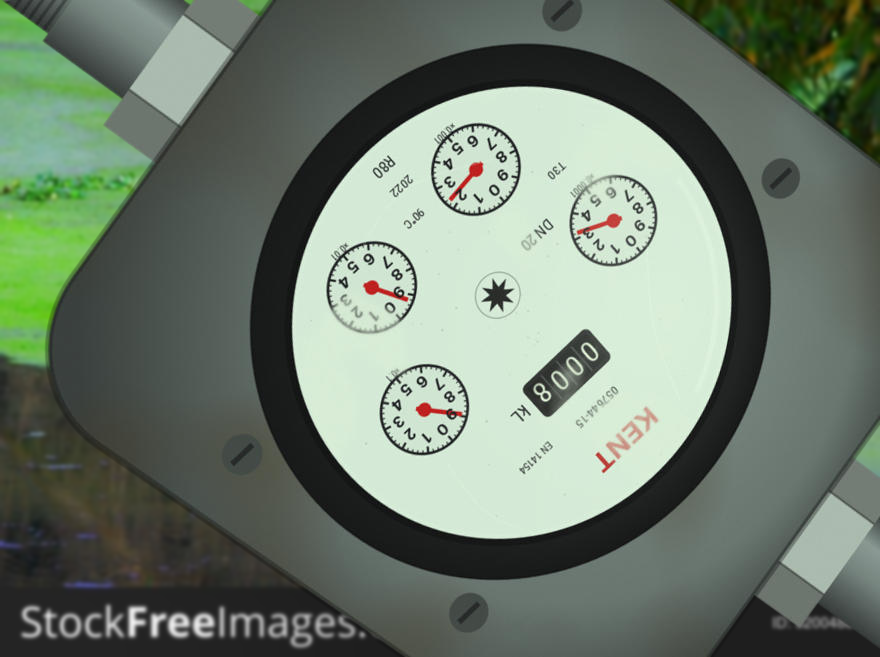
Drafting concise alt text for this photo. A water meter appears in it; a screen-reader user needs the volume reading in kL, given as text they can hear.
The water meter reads 7.8923 kL
